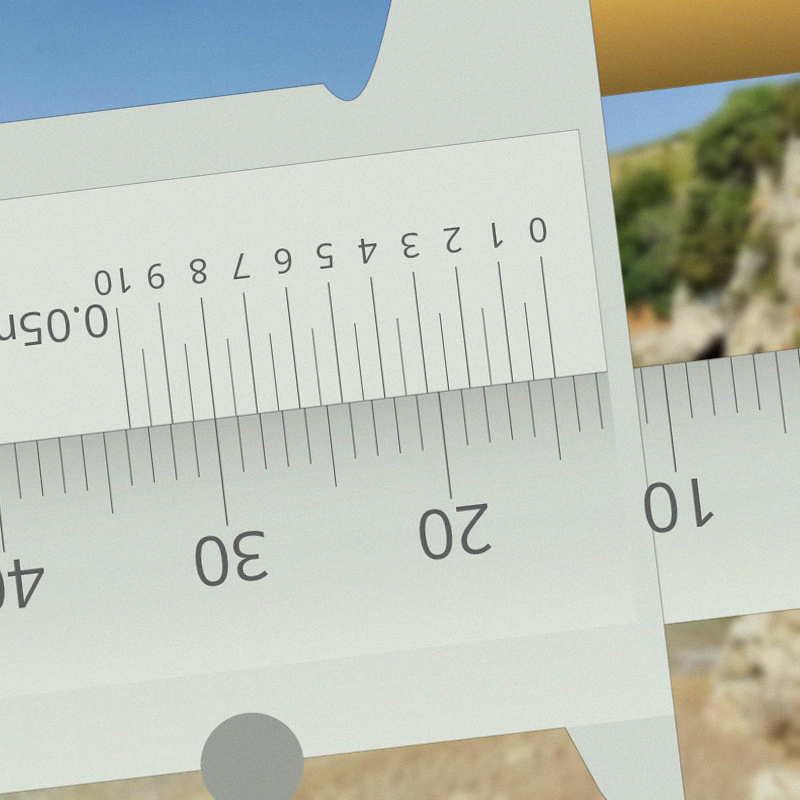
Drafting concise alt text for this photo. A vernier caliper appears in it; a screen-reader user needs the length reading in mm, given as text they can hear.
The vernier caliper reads 14.80 mm
